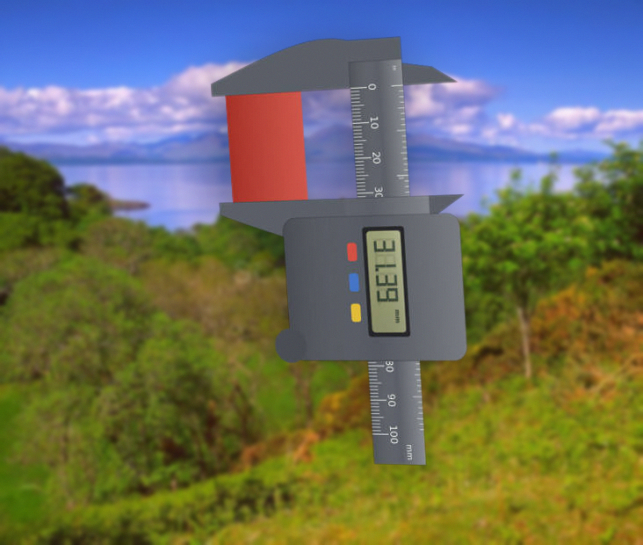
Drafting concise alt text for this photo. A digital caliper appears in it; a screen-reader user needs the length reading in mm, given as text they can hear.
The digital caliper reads 31.39 mm
